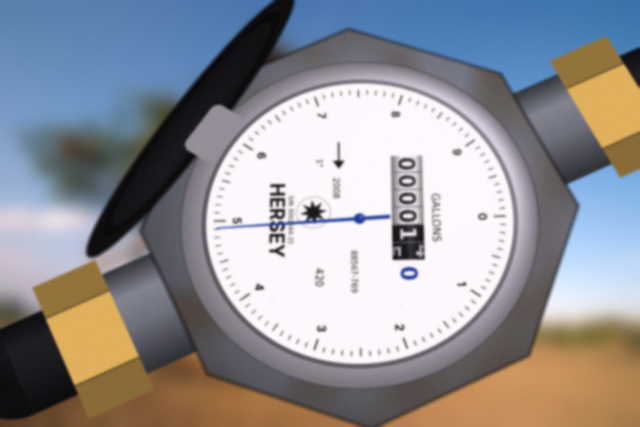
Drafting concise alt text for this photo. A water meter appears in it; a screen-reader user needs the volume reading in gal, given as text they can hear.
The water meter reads 144.9 gal
